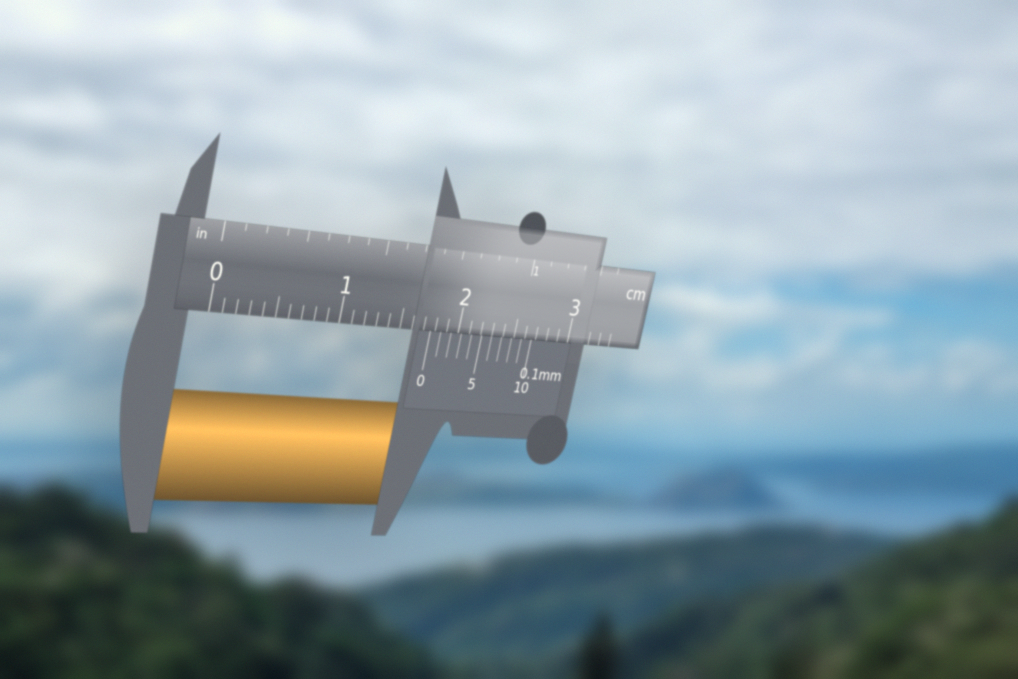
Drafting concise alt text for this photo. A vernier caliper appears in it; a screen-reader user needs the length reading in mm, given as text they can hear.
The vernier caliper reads 17.6 mm
